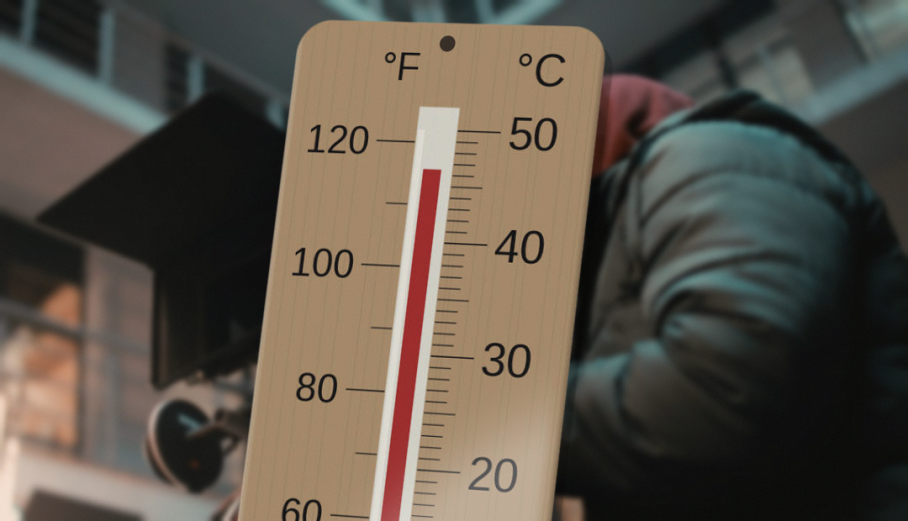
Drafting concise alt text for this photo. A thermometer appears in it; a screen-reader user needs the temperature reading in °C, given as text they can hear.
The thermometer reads 46.5 °C
